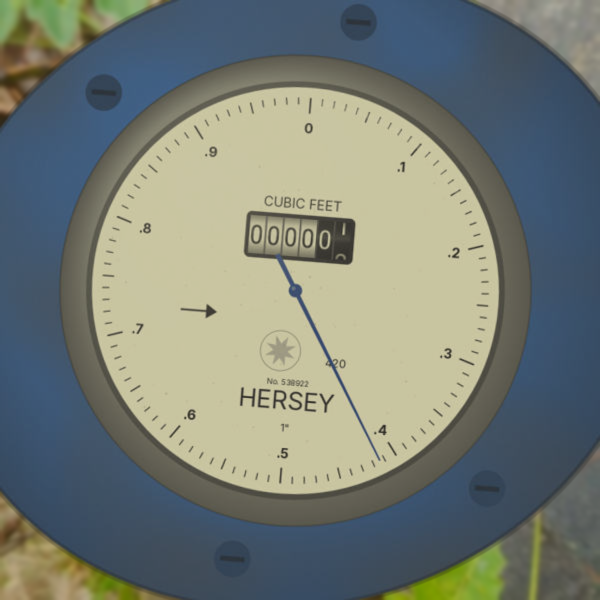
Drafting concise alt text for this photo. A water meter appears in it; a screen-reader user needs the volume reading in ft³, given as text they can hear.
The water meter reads 1.41 ft³
